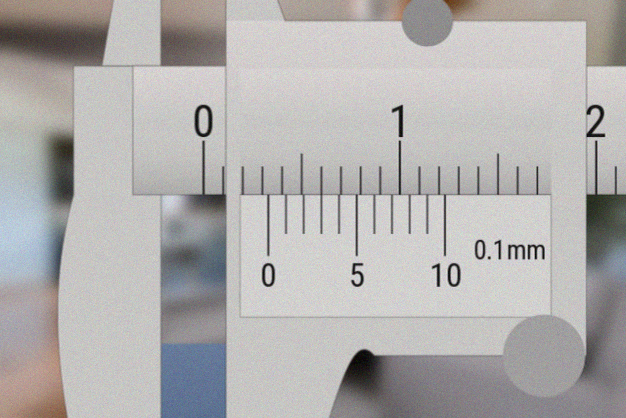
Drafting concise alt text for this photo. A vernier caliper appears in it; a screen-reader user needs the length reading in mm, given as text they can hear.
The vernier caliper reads 3.3 mm
